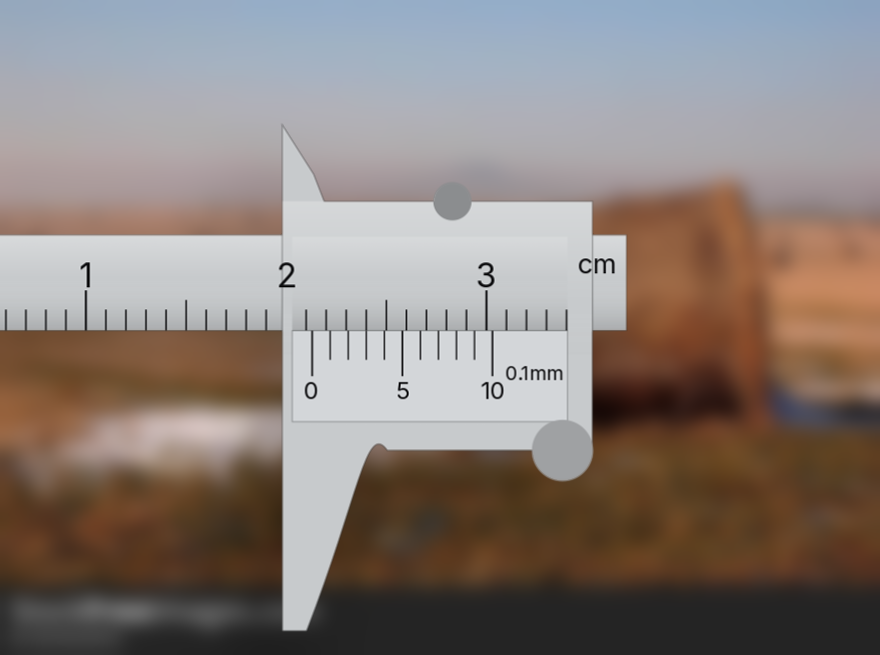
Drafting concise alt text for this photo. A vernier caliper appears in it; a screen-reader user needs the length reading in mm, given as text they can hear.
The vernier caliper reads 21.3 mm
